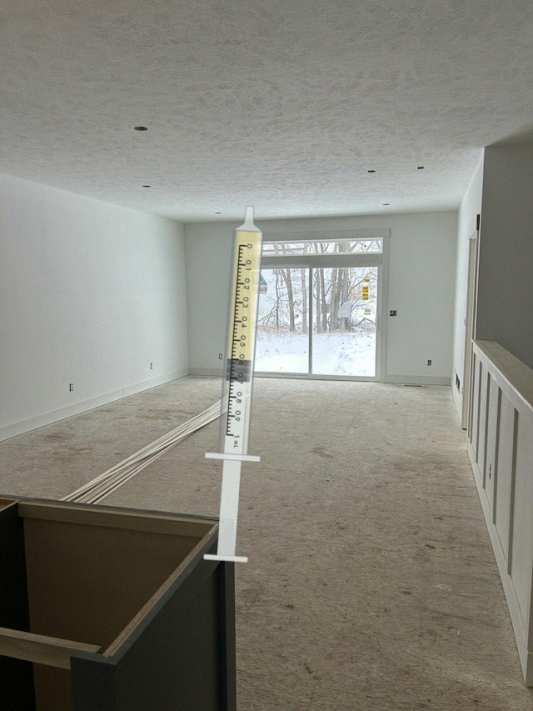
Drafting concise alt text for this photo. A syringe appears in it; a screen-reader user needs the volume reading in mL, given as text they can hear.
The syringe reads 0.6 mL
